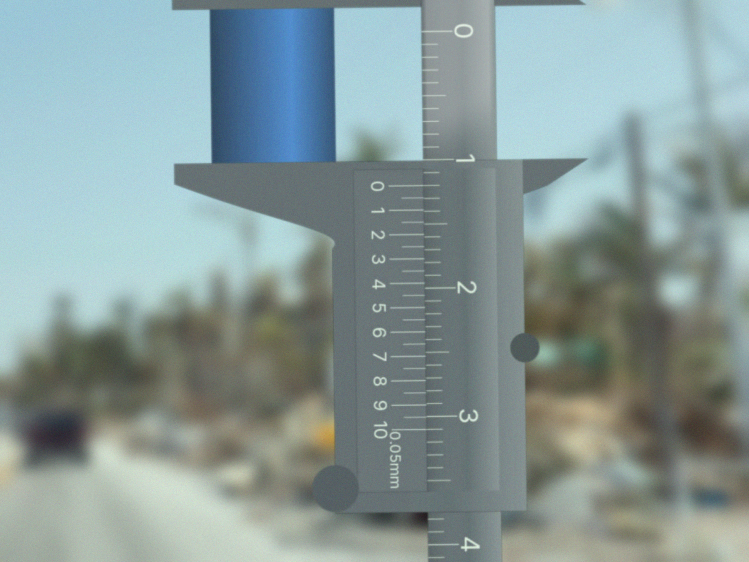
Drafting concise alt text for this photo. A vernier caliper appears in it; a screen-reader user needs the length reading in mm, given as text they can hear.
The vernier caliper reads 12.0 mm
